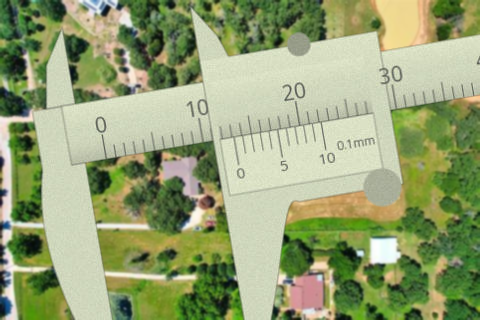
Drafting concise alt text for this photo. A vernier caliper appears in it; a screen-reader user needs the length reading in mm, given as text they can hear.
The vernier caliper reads 13.2 mm
